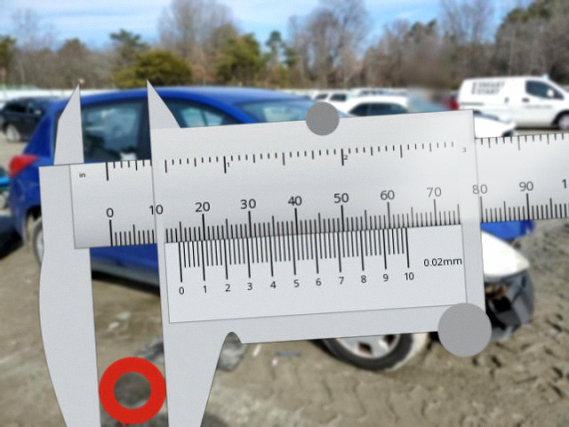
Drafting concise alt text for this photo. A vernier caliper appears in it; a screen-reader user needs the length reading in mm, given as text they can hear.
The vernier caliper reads 14.5 mm
